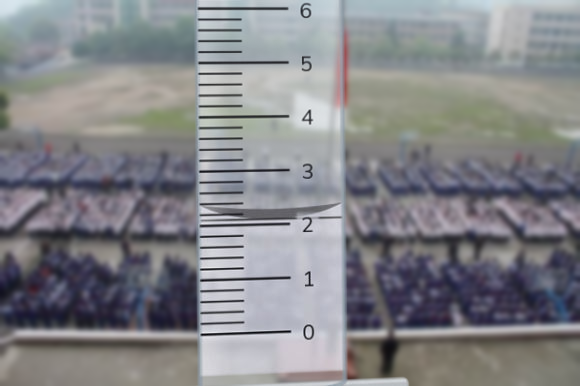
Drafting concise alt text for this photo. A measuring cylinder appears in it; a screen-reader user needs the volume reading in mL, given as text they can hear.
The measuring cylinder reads 2.1 mL
